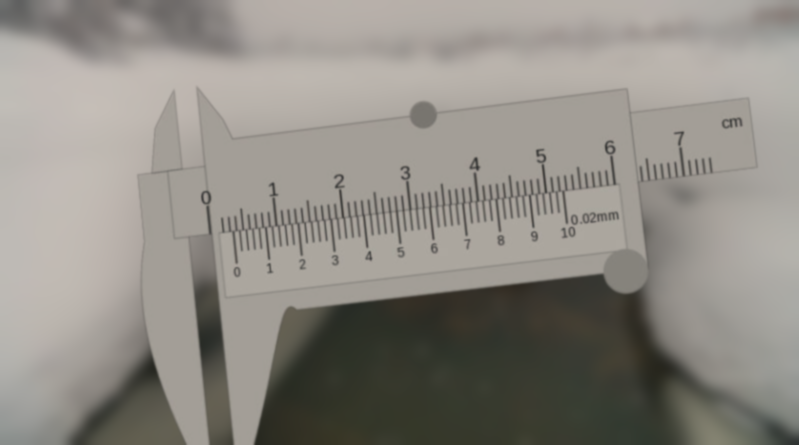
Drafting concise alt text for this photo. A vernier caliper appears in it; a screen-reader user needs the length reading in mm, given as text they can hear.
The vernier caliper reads 3.5 mm
